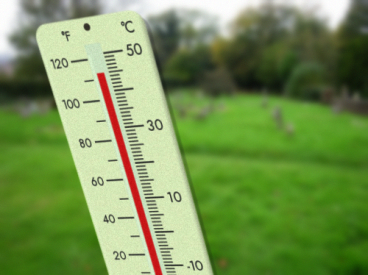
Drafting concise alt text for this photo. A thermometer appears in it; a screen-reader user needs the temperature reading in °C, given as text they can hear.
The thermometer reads 45 °C
